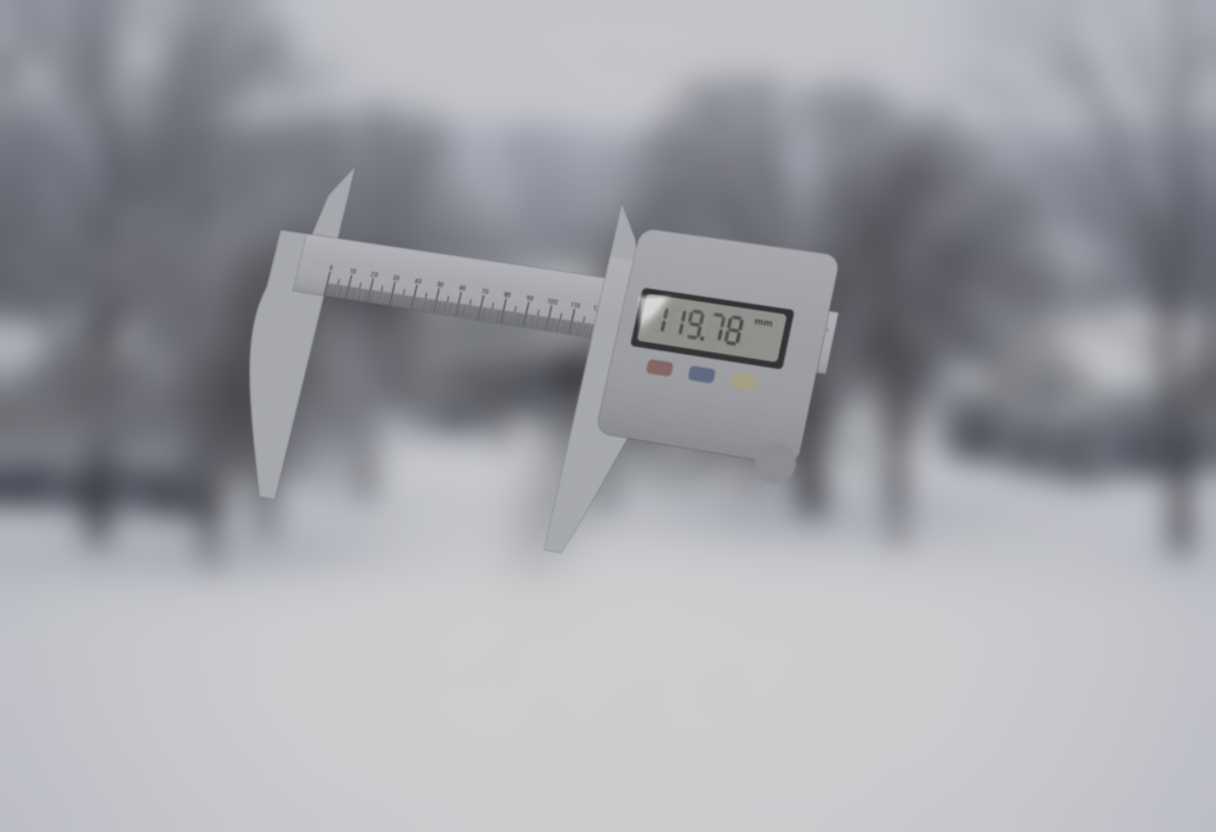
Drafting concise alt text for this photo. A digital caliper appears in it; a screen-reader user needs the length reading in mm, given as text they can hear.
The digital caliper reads 119.78 mm
